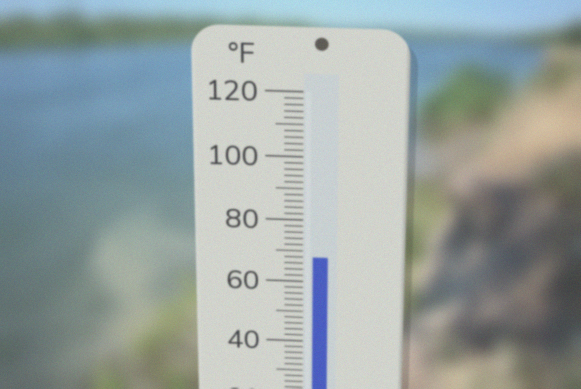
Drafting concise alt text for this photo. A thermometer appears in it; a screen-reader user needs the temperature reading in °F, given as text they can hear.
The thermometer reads 68 °F
